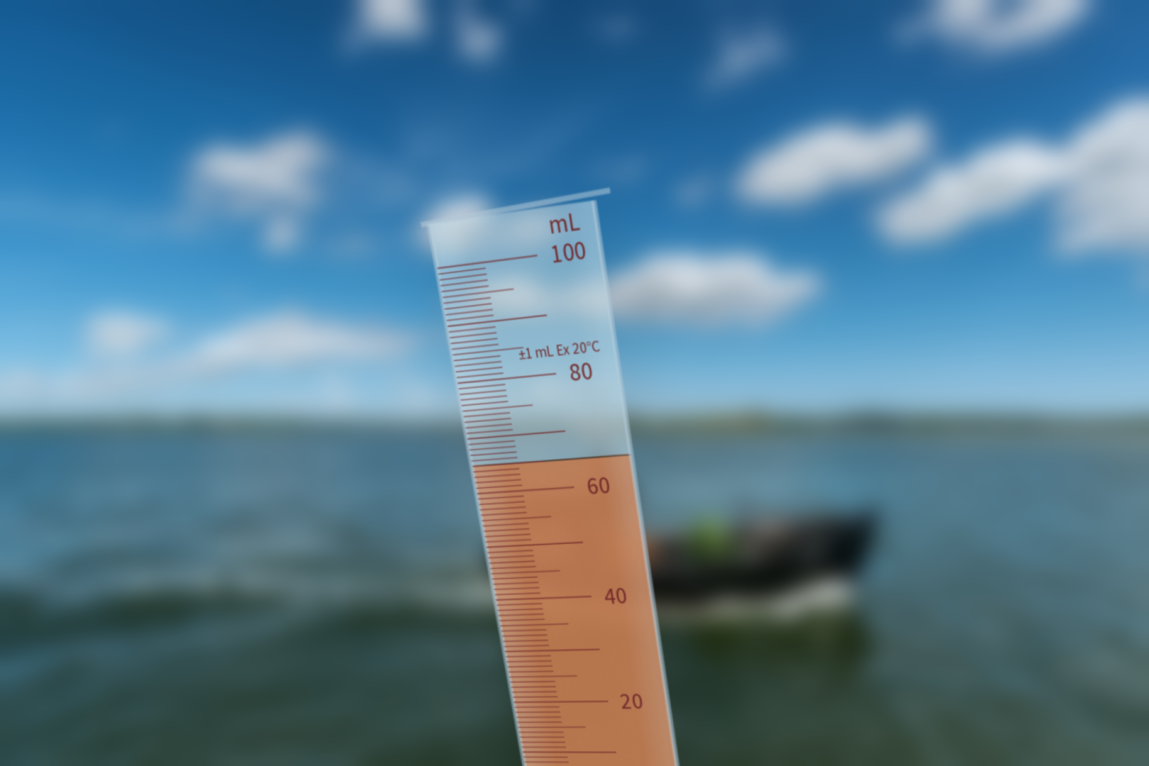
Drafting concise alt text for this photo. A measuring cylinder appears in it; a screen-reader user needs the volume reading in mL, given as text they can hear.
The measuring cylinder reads 65 mL
